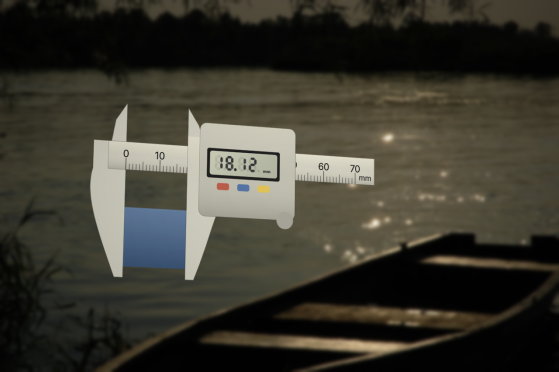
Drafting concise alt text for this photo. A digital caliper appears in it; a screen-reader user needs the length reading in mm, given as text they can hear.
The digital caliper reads 18.12 mm
